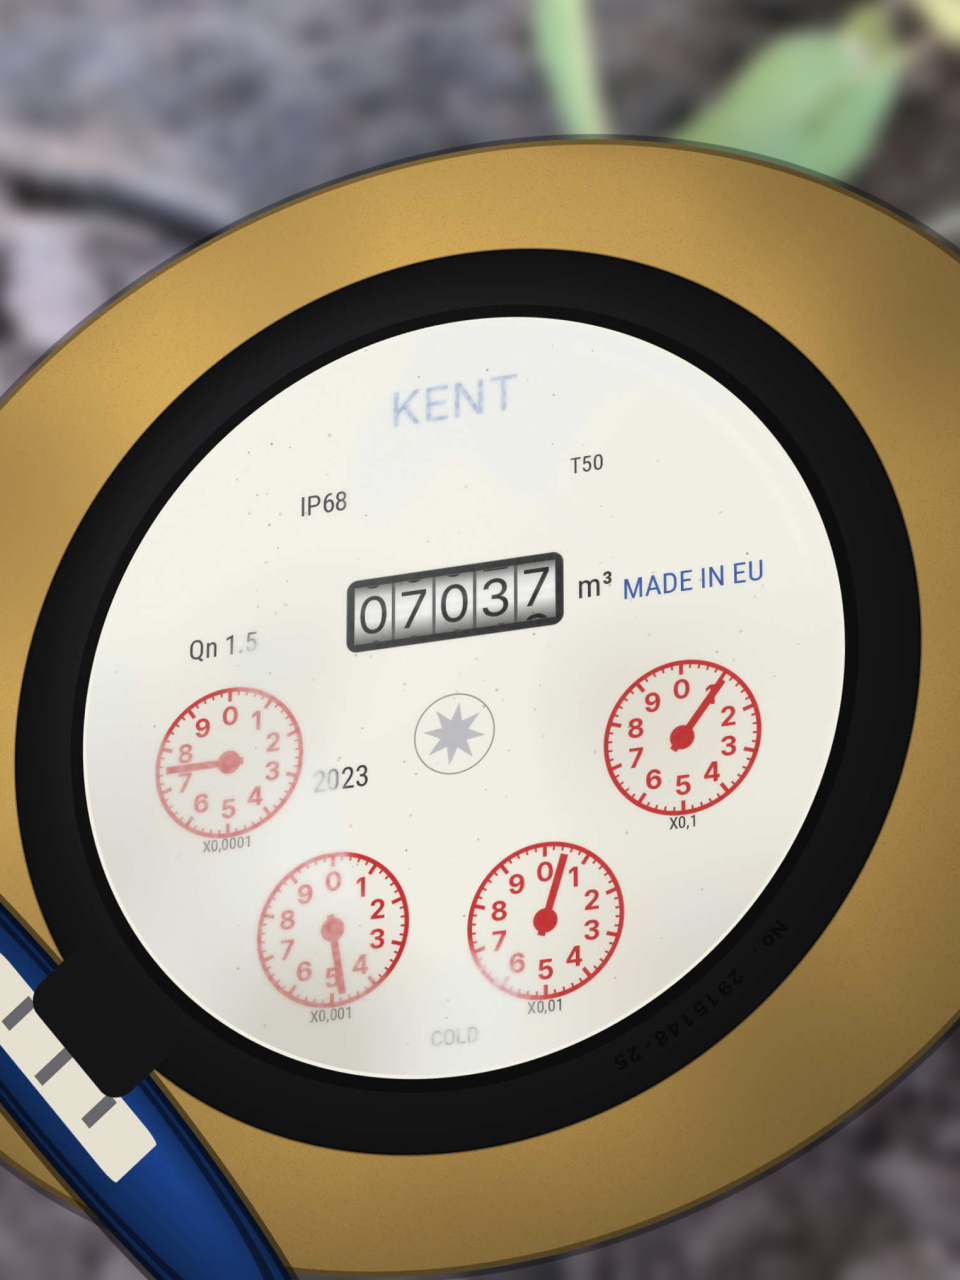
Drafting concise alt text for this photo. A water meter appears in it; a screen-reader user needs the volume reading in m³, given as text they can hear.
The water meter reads 7037.1047 m³
